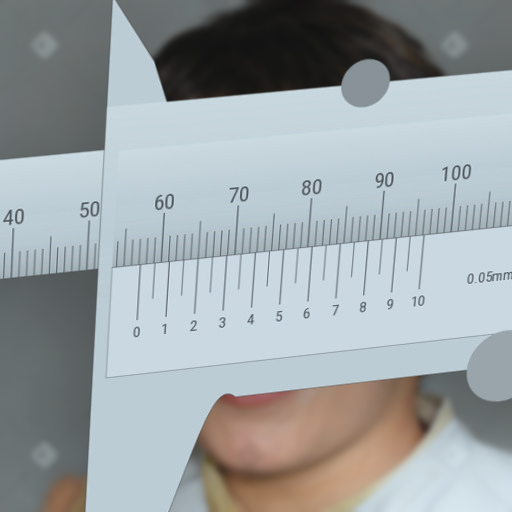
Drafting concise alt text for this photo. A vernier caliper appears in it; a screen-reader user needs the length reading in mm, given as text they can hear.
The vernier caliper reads 57.2 mm
